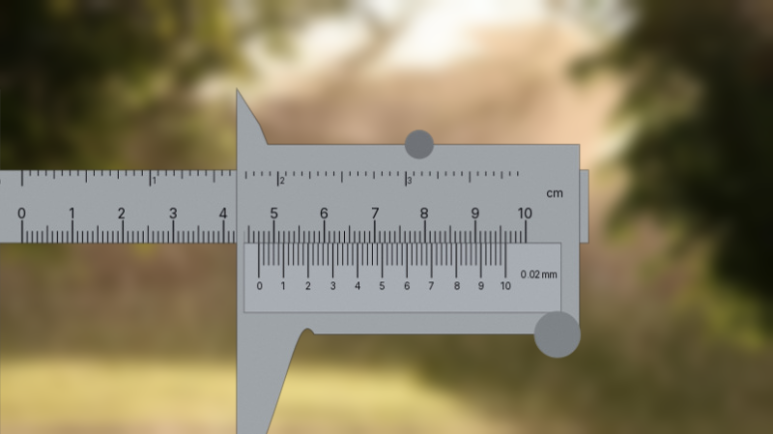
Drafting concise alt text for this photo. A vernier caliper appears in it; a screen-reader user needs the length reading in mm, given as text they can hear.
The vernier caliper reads 47.0 mm
